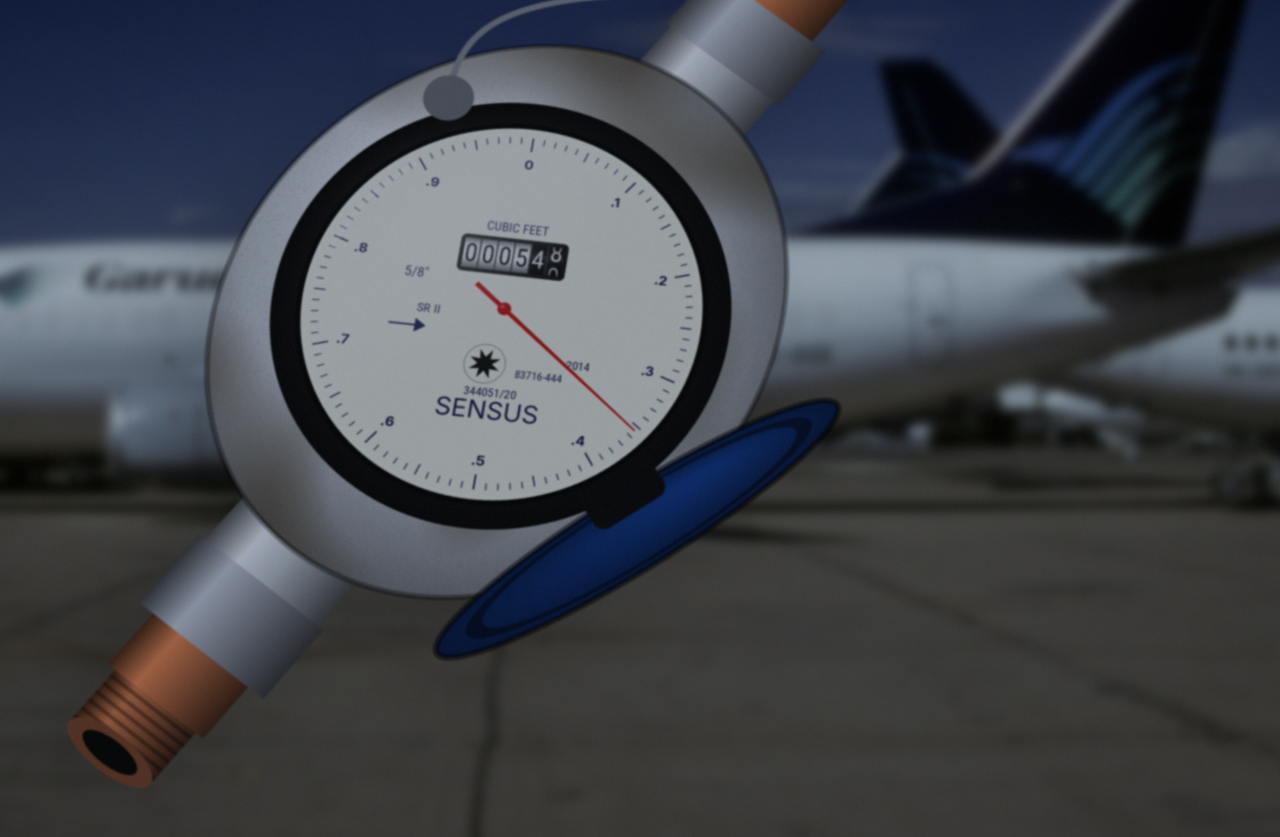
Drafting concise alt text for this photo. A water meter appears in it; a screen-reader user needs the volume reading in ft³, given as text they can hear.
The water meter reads 548.35 ft³
